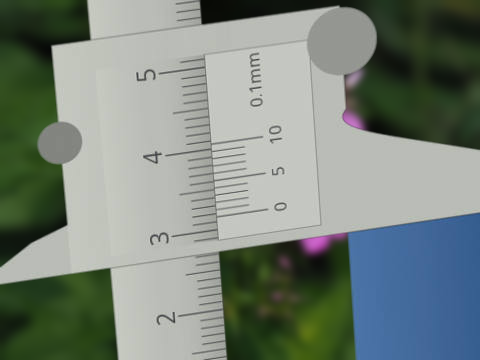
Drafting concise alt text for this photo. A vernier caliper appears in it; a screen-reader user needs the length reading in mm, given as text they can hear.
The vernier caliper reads 31.6 mm
